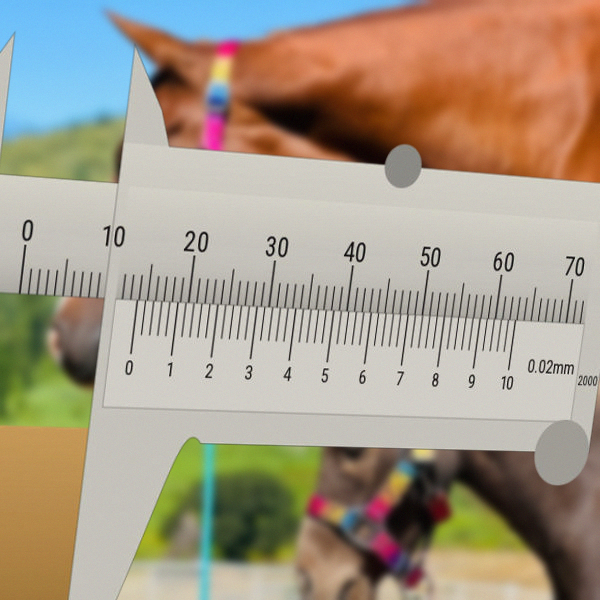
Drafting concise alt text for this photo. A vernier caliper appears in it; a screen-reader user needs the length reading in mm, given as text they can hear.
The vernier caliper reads 13.8 mm
